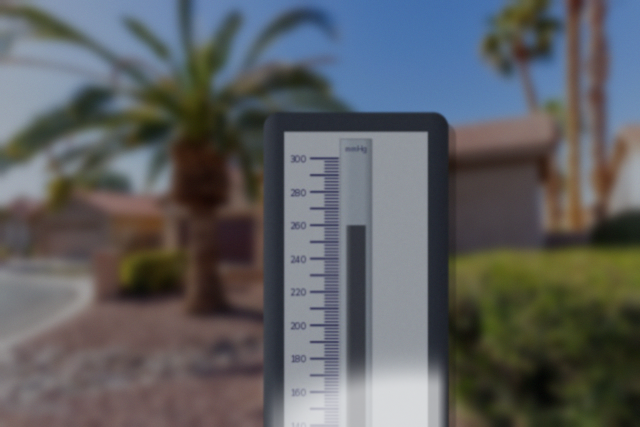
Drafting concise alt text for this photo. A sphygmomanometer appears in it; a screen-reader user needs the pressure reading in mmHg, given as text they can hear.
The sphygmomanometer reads 260 mmHg
